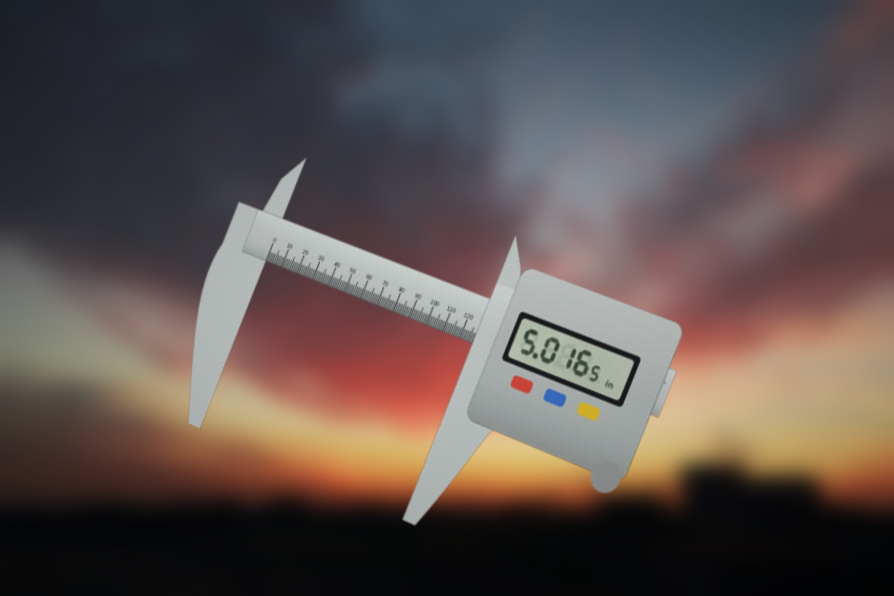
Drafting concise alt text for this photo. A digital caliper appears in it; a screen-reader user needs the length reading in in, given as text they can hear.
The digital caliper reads 5.0165 in
